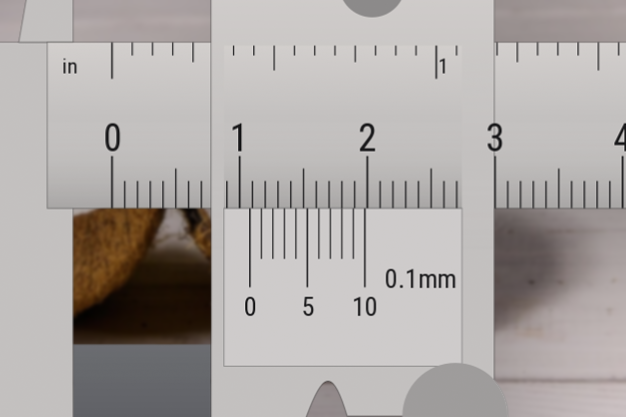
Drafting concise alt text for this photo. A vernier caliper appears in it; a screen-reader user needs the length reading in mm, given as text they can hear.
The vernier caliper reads 10.8 mm
